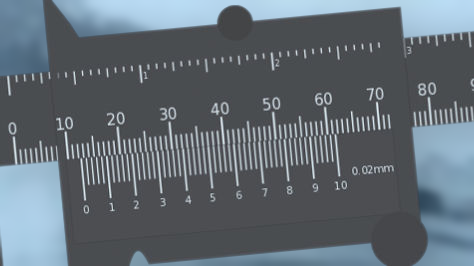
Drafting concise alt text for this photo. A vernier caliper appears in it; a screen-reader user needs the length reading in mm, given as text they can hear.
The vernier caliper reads 12.5 mm
